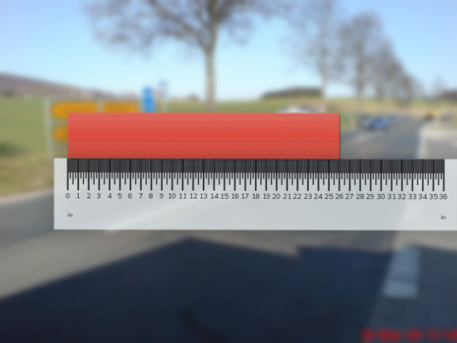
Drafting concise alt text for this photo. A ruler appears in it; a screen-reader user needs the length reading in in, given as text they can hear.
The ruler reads 26 in
